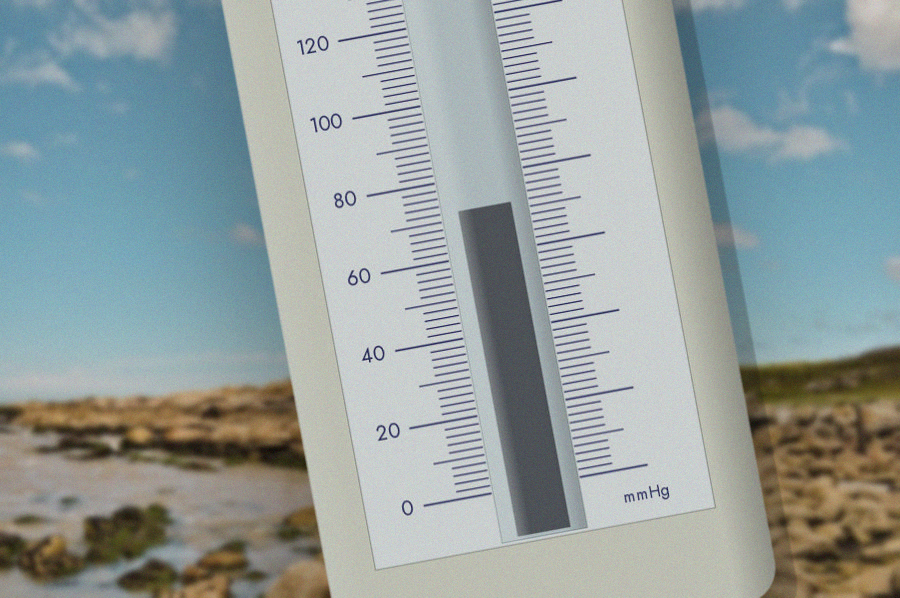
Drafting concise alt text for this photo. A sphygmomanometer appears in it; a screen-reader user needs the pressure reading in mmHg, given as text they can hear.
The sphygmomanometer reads 72 mmHg
